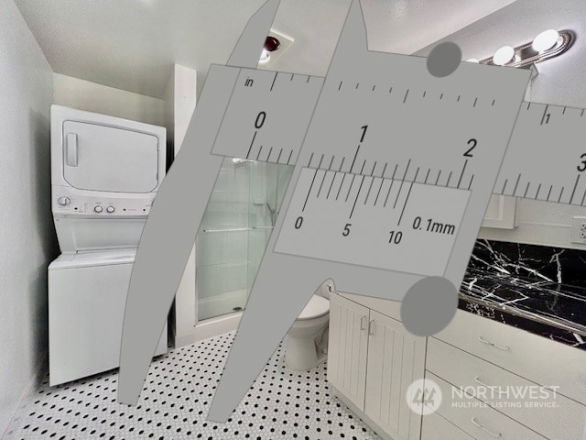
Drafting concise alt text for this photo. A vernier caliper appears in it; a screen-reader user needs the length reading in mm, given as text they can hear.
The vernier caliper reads 6.9 mm
